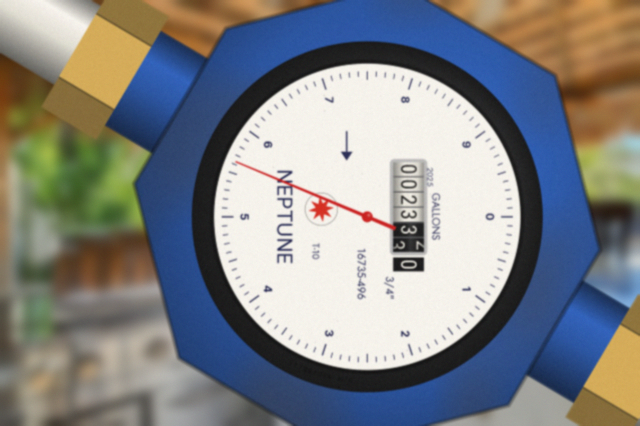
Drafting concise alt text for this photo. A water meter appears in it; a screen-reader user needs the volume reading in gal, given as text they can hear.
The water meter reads 23325.6 gal
